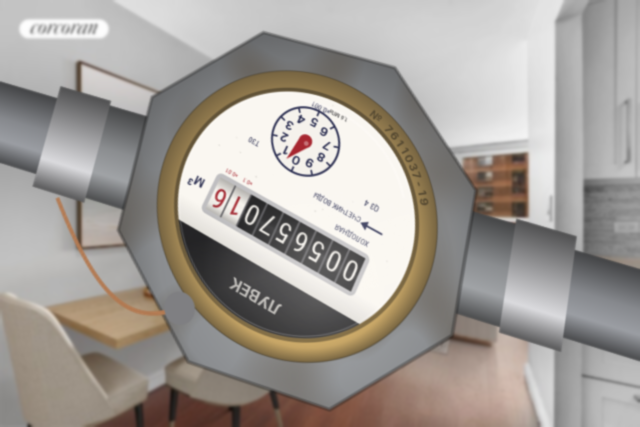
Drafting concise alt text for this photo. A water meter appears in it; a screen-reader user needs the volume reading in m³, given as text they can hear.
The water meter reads 56570.160 m³
